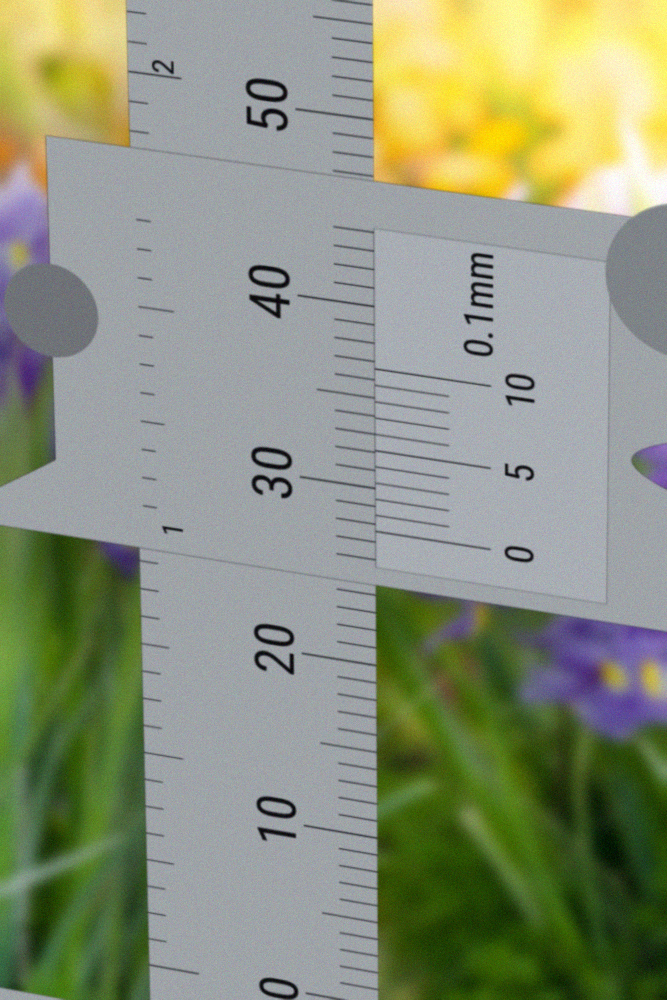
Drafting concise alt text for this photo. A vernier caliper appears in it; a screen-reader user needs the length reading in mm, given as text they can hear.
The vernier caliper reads 27.6 mm
